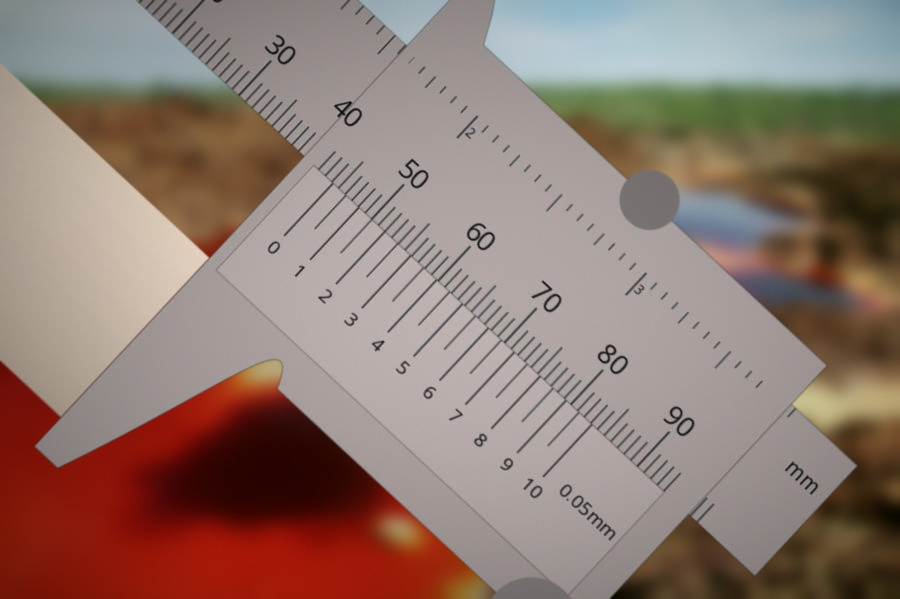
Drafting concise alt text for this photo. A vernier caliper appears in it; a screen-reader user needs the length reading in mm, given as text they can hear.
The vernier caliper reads 44.2 mm
